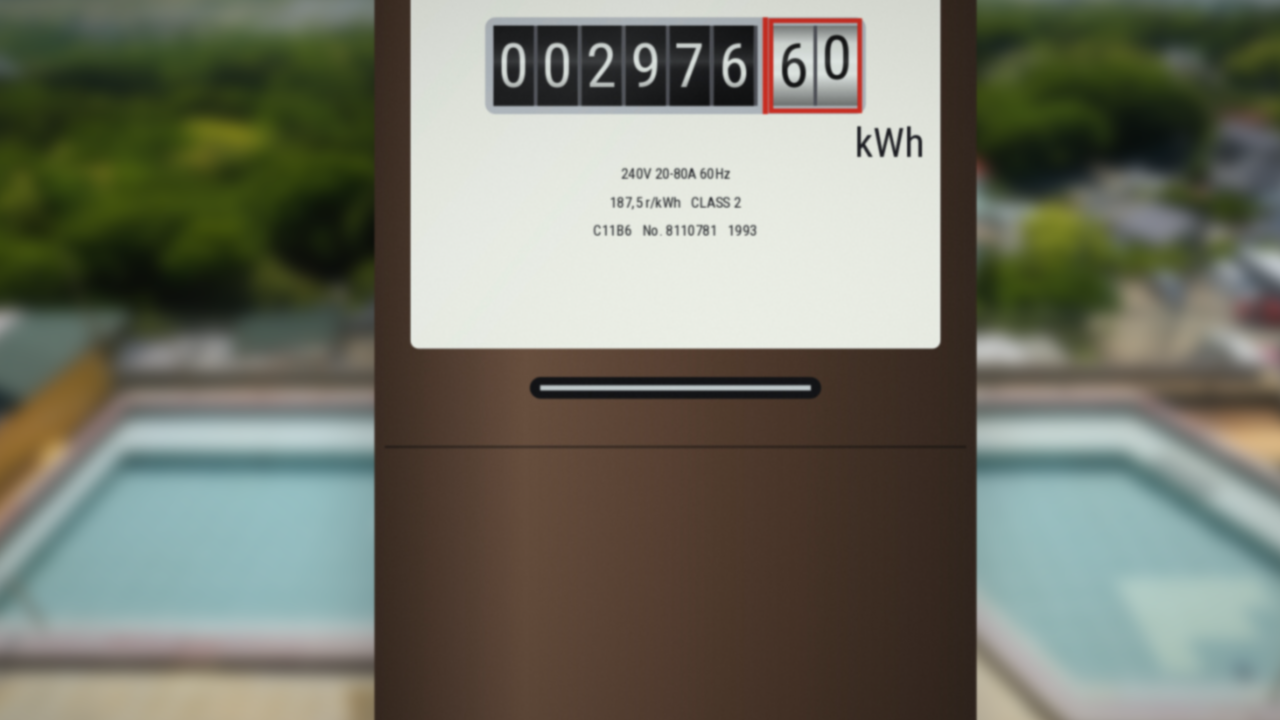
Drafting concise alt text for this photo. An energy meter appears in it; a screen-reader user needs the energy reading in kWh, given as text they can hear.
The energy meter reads 2976.60 kWh
